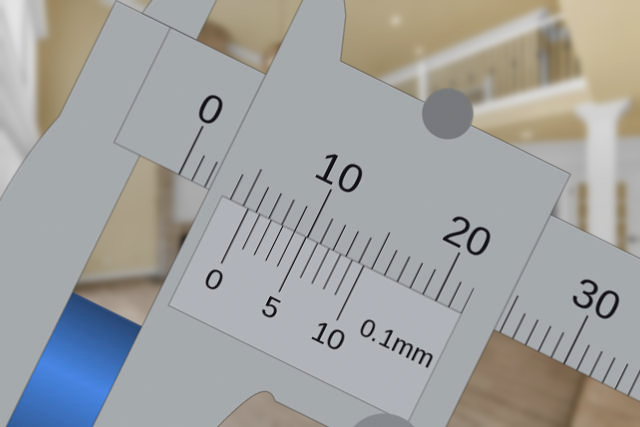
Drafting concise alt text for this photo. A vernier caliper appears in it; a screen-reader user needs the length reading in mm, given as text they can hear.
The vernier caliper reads 5.4 mm
